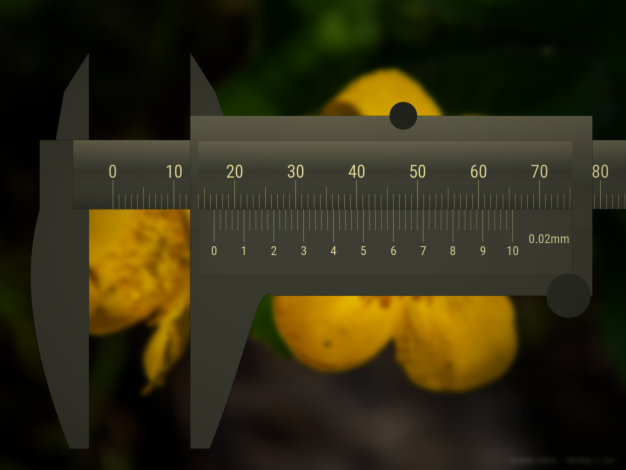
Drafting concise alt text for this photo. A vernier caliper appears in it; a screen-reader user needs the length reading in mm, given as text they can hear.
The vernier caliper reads 16.6 mm
